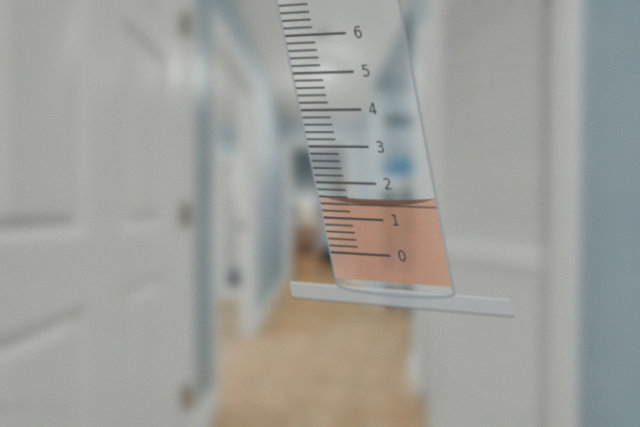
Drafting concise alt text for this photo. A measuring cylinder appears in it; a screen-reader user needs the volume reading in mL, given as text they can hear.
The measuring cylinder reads 1.4 mL
